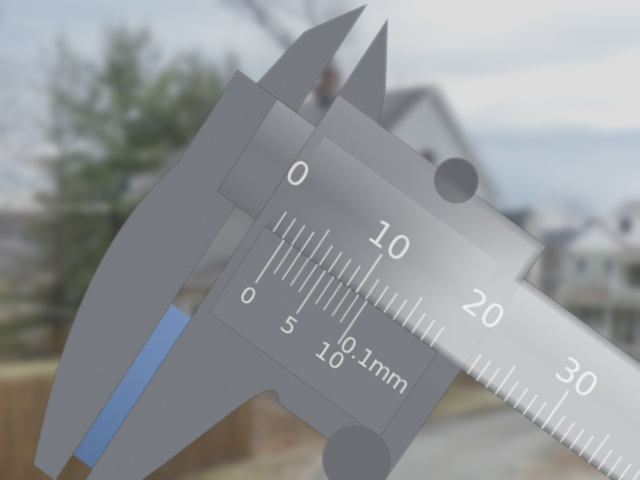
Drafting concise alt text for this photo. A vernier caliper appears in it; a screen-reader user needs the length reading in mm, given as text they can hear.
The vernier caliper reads 2.2 mm
